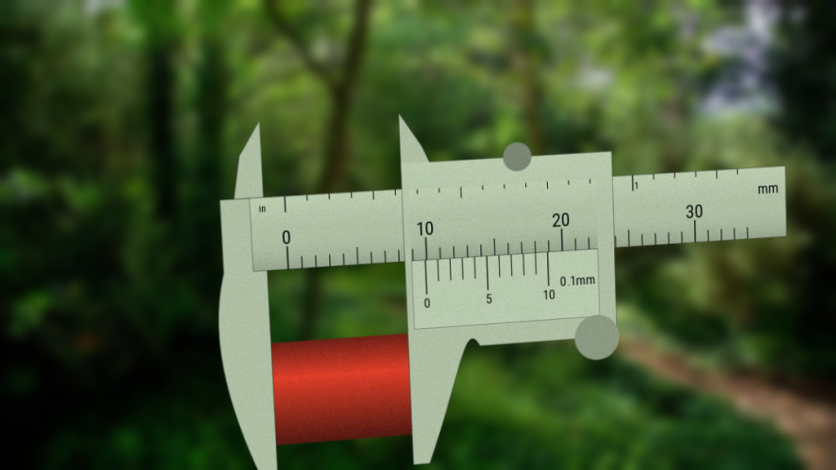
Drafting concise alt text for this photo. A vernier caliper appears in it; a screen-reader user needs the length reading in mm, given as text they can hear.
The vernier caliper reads 9.9 mm
